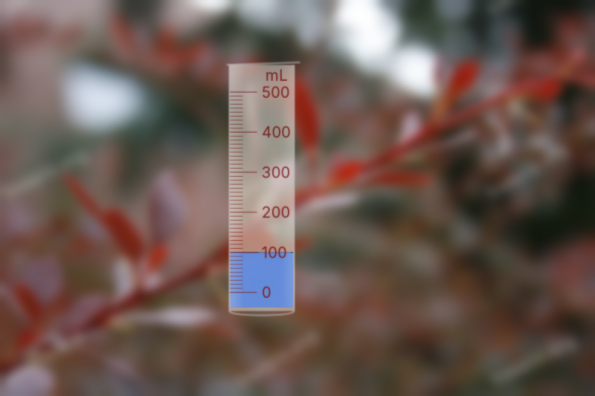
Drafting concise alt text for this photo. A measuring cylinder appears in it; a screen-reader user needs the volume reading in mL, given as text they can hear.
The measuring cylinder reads 100 mL
